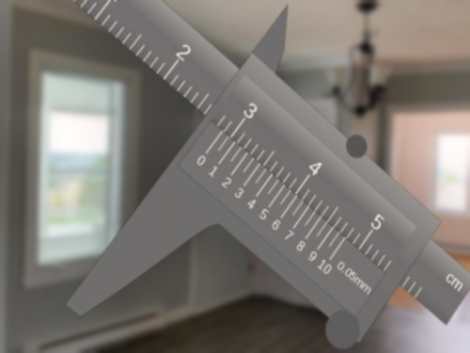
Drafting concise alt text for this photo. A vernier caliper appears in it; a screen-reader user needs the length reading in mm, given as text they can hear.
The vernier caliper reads 28.8 mm
